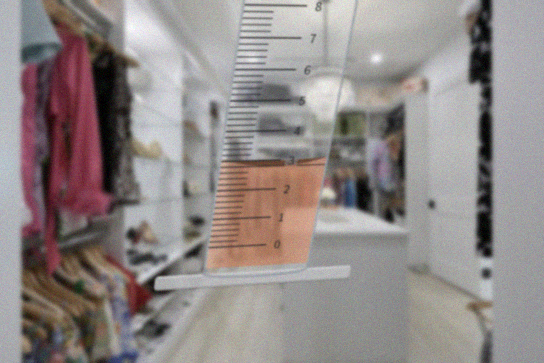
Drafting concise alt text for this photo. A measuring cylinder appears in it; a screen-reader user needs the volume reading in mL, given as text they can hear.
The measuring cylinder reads 2.8 mL
